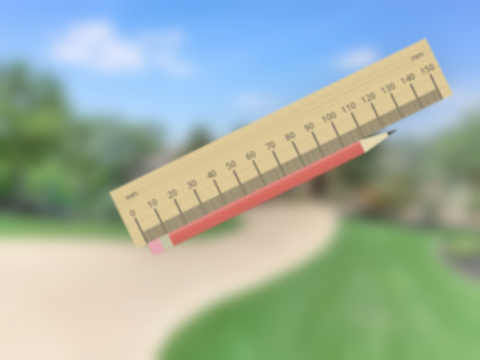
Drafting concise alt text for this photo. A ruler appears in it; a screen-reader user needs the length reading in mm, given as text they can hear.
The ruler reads 125 mm
